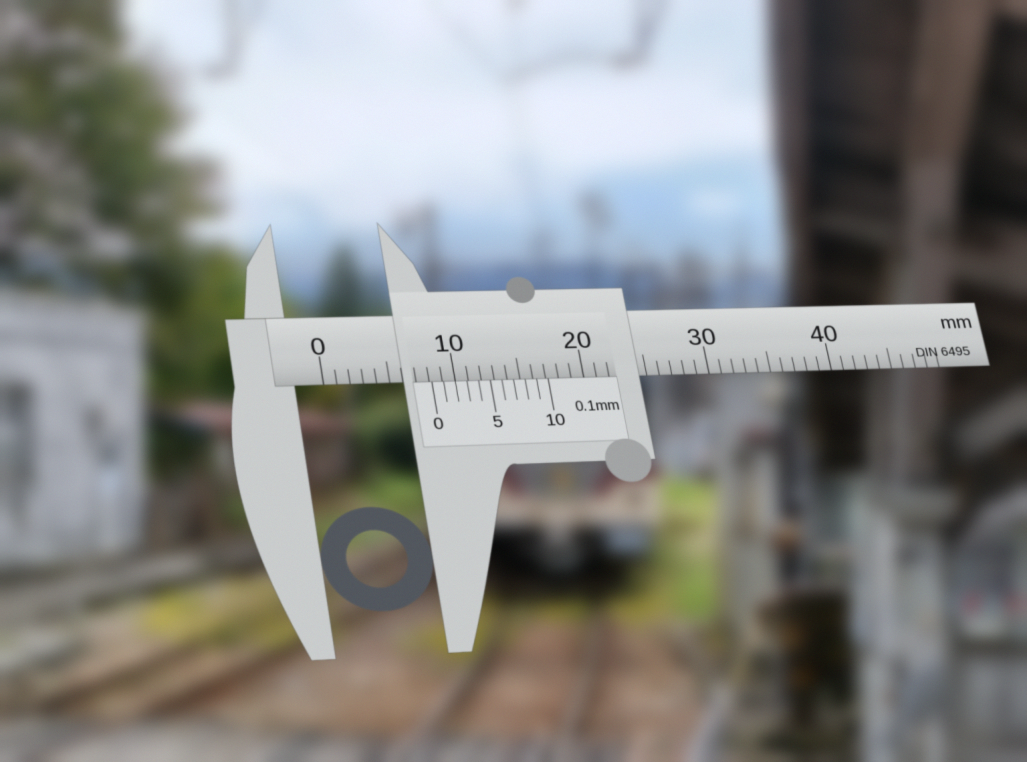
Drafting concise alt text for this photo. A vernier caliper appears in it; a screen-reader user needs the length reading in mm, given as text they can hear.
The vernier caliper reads 8.2 mm
